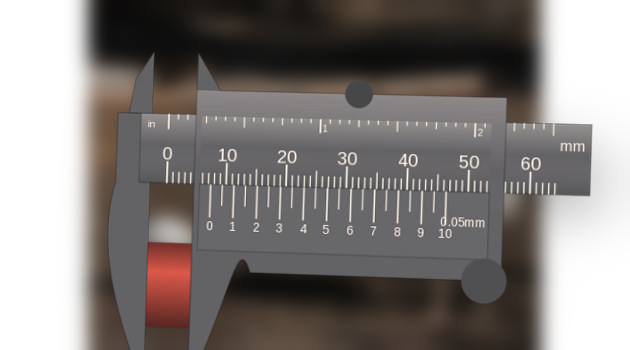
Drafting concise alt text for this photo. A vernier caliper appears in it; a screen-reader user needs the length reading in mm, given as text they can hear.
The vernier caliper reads 7.4 mm
